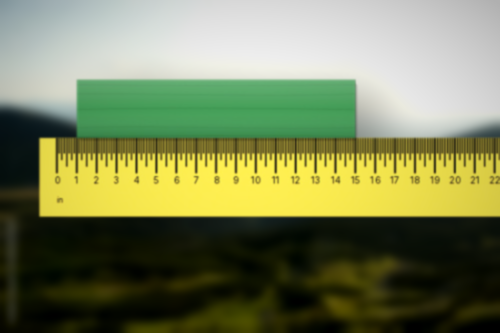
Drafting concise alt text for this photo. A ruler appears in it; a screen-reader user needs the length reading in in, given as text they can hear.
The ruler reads 14 in
